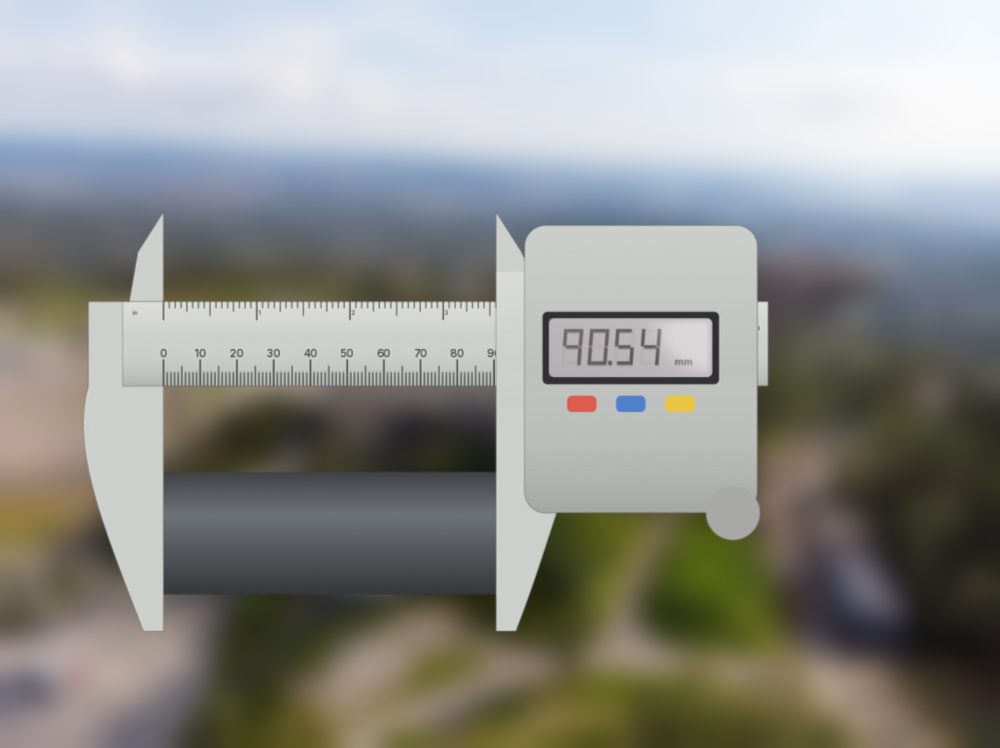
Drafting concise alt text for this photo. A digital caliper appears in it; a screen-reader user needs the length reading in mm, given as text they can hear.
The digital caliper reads 90.54 mm
